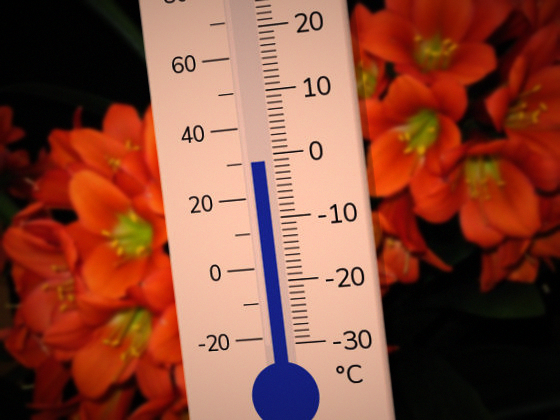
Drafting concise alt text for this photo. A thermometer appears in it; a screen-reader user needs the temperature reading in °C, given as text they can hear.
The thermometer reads -1 °C
